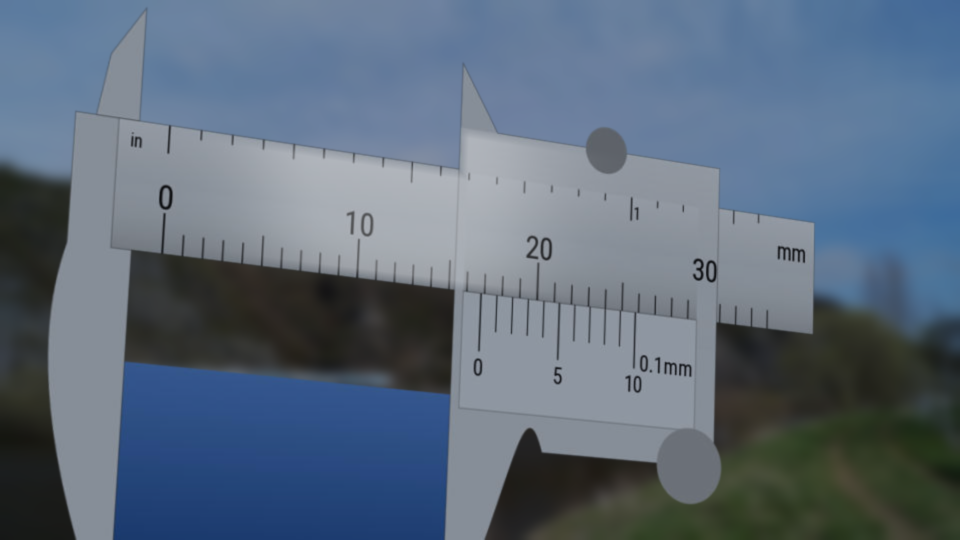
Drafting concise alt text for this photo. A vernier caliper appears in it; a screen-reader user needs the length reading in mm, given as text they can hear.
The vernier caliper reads 16.8 mm
